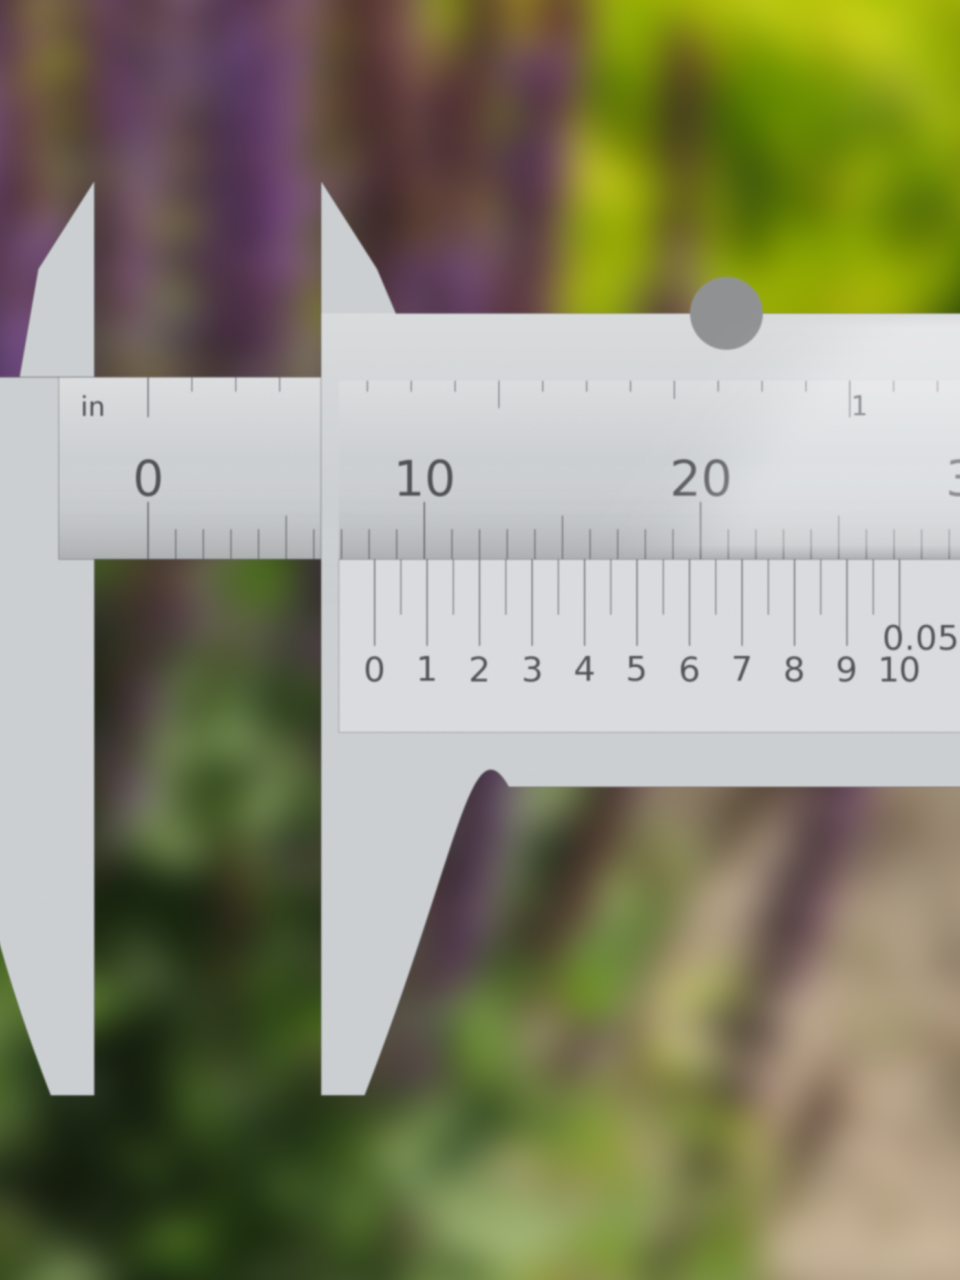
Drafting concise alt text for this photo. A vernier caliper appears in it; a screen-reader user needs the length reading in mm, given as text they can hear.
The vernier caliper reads 8.2 mm
